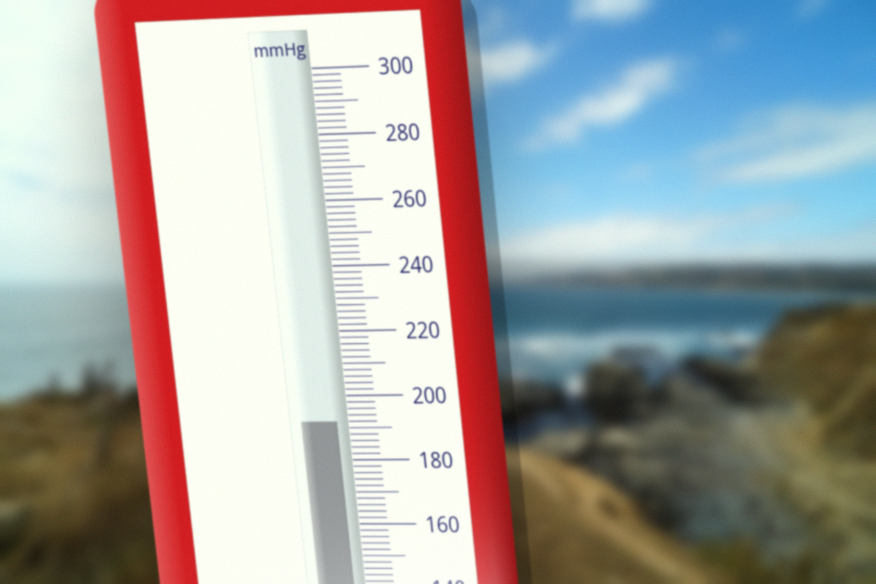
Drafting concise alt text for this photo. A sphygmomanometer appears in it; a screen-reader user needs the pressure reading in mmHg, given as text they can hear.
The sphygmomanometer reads 192 mmHg
